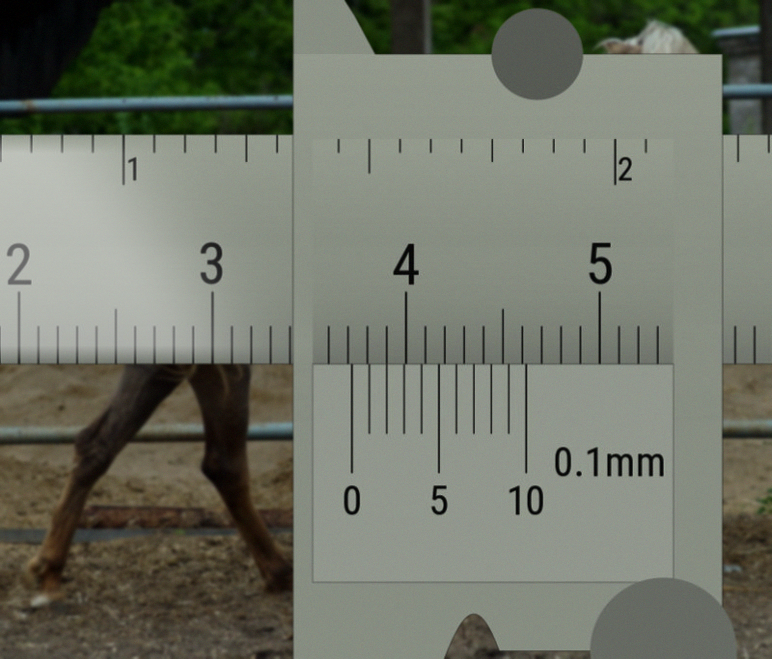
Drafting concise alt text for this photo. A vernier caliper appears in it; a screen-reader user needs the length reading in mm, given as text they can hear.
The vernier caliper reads 37.2 mm
